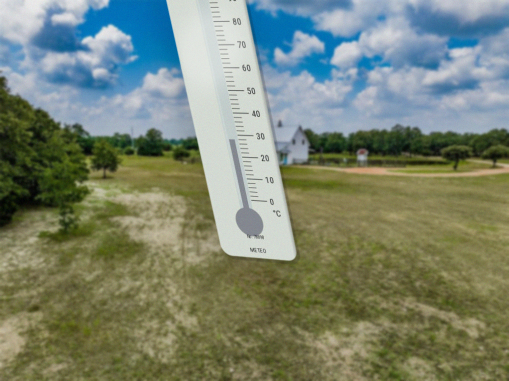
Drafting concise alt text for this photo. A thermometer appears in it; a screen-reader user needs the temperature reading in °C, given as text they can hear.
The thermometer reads 28 °C
